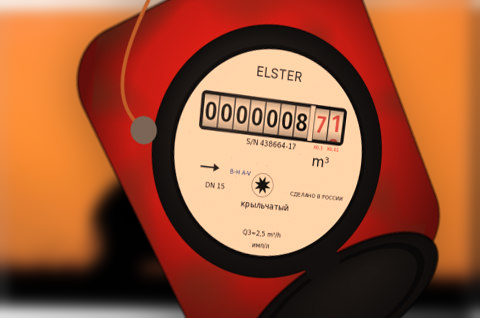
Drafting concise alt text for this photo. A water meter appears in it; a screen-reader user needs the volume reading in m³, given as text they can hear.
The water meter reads 8.71 m³
